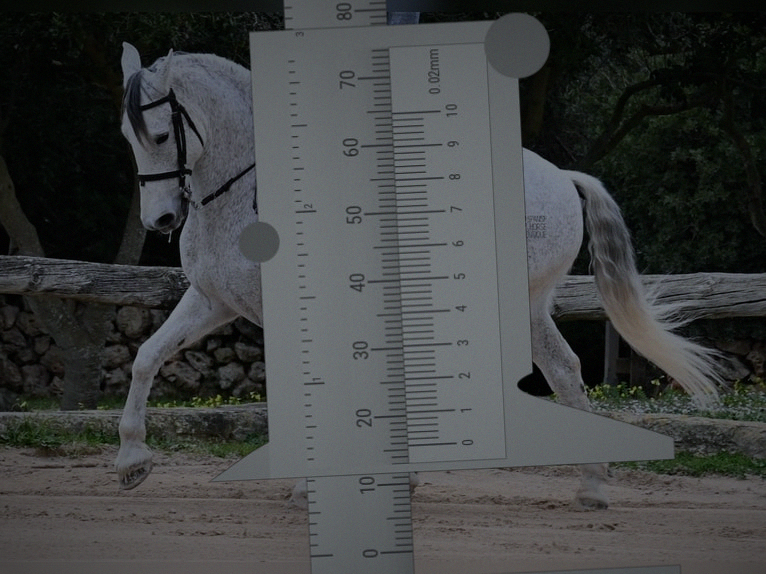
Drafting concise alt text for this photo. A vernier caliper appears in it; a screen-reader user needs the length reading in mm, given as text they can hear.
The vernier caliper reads 15.6 mm
